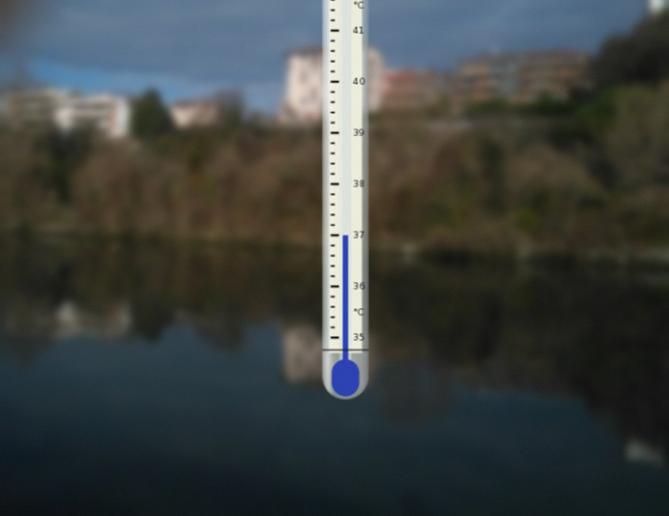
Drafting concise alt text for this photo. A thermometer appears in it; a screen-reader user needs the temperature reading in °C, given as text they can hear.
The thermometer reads 37 °C
